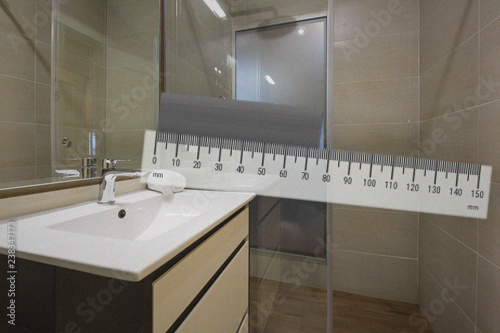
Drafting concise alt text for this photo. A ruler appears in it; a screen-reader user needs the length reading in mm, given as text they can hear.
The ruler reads 75 mm
